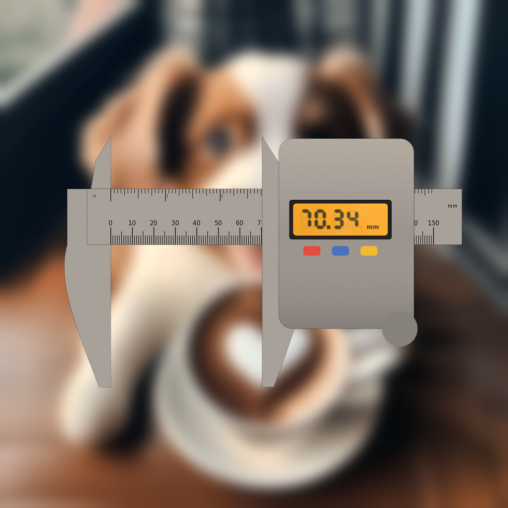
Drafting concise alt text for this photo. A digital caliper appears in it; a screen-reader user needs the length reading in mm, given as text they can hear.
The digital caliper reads 70.34 mm
